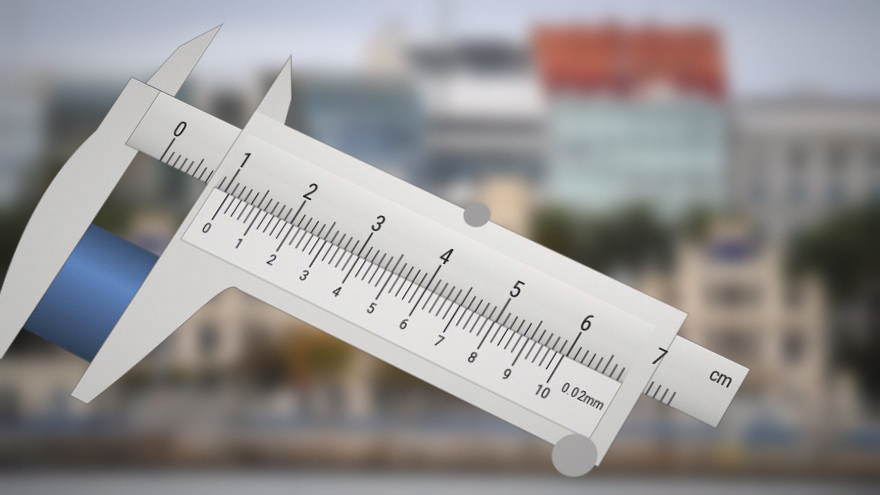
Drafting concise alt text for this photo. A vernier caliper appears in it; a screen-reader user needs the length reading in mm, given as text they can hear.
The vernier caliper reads 10.6 mm
